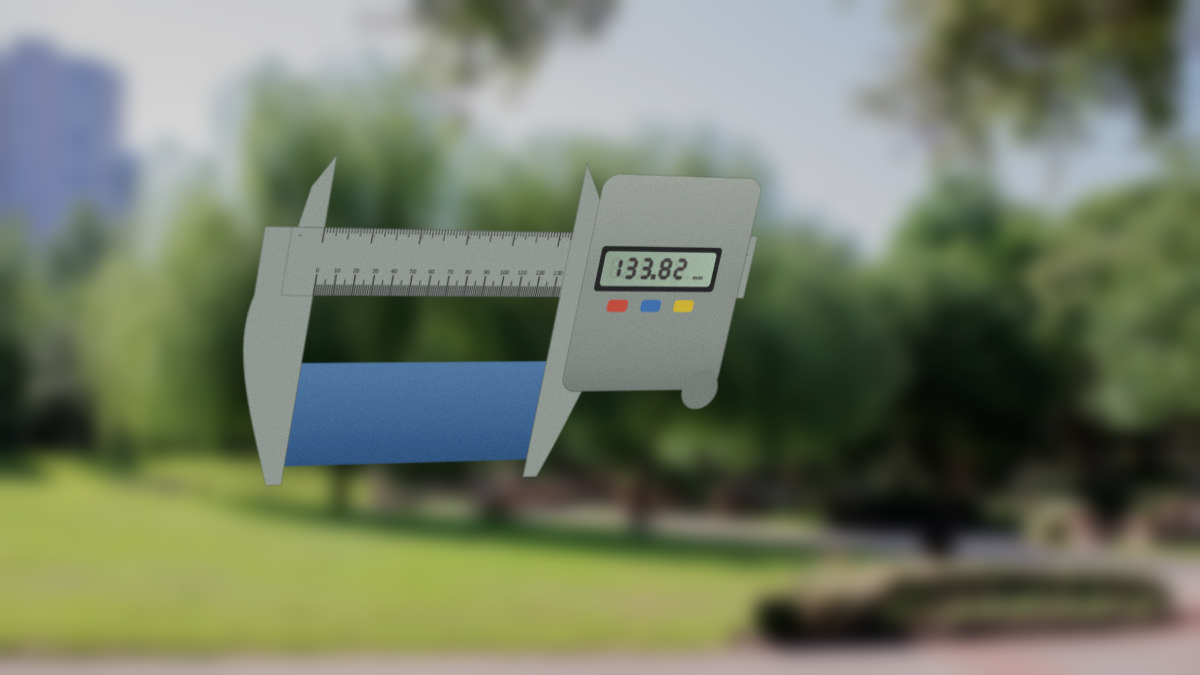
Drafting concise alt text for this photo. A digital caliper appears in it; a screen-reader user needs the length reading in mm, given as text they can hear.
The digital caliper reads 133.82 mm
